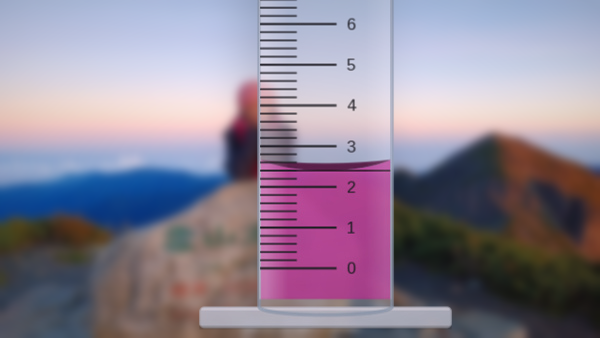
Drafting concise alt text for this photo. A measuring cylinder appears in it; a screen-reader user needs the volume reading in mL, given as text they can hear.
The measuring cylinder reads 2.4 mL
